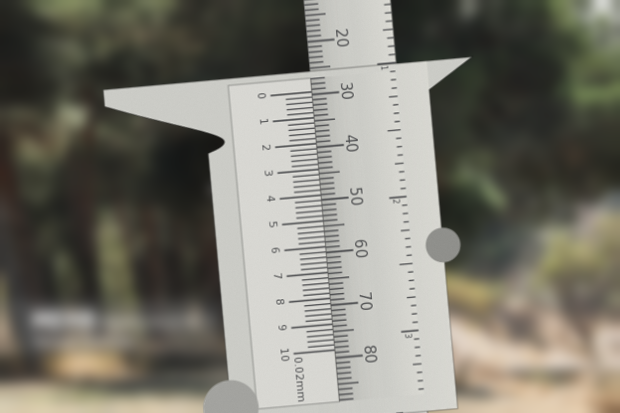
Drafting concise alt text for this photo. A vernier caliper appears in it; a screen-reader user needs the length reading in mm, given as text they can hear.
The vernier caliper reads 29.5 mm
